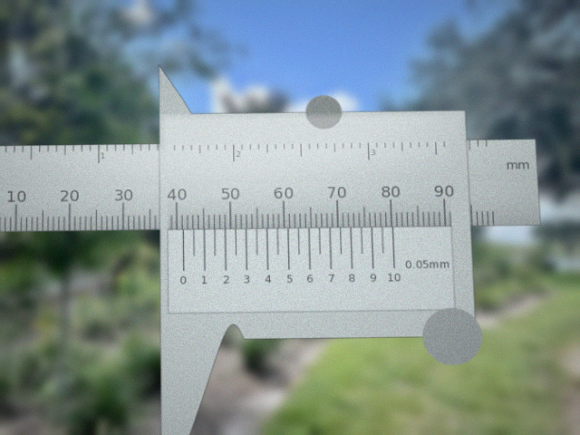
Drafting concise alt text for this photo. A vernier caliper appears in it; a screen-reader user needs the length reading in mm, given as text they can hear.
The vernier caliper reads 41.2 mm
